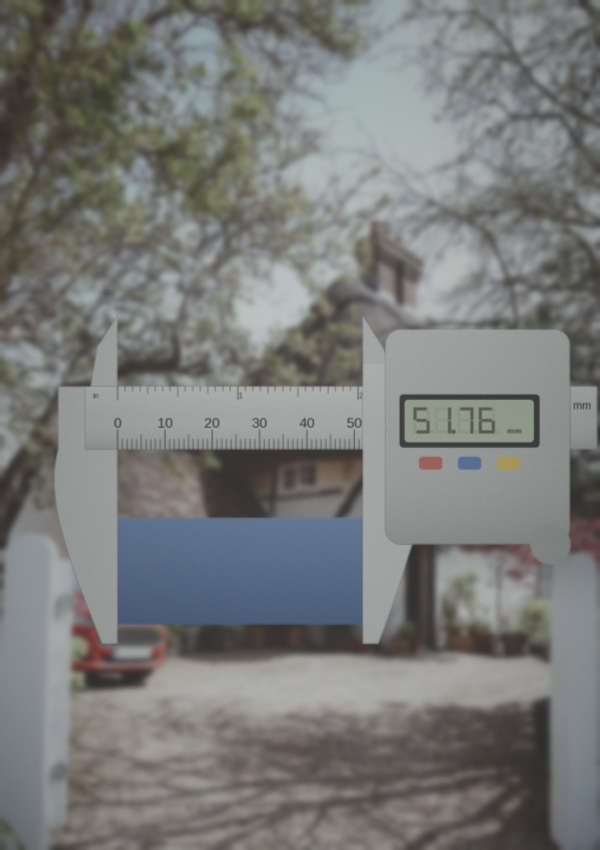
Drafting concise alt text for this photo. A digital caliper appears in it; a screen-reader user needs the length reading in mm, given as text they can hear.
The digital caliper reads 51.76 mm
